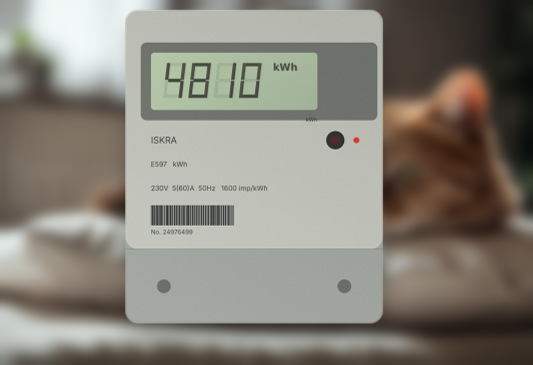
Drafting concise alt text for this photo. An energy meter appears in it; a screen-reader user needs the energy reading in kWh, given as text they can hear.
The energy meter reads 4810 kWh
